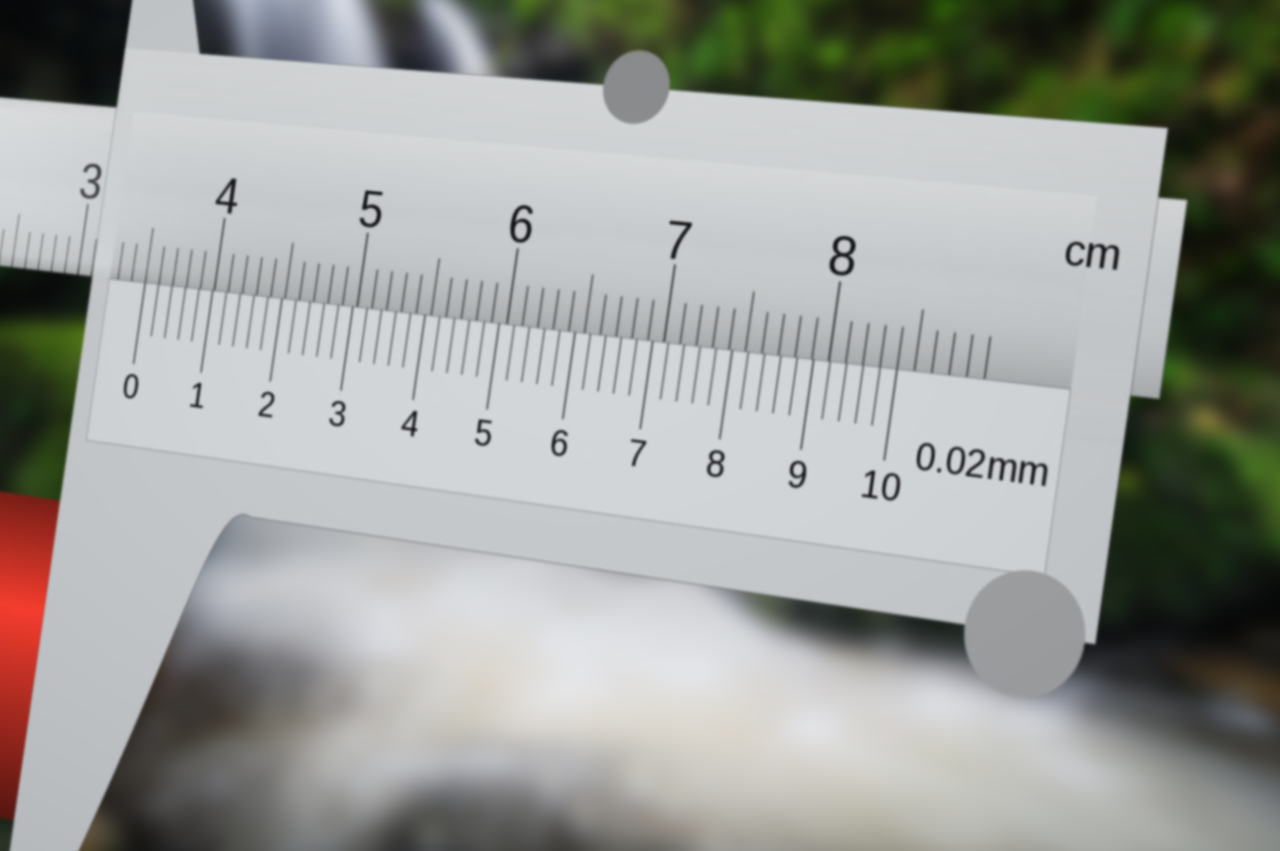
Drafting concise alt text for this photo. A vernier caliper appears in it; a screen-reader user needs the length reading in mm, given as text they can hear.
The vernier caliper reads 35.0 mm
